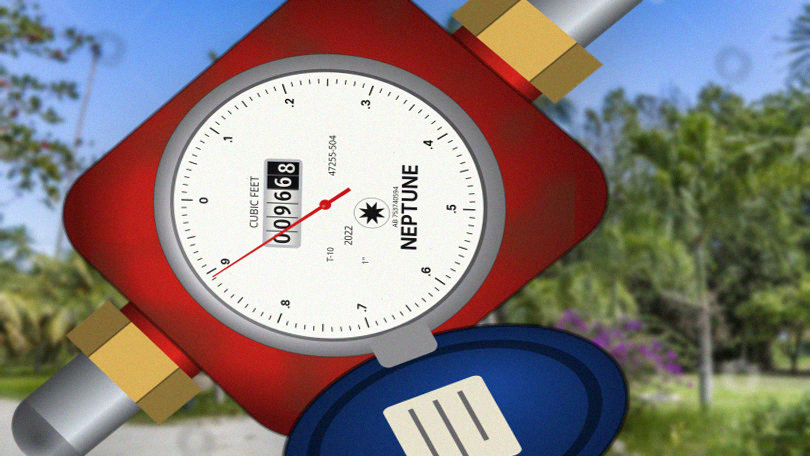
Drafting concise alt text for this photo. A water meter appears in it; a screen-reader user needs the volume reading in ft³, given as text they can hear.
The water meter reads 9667.89 ft³
